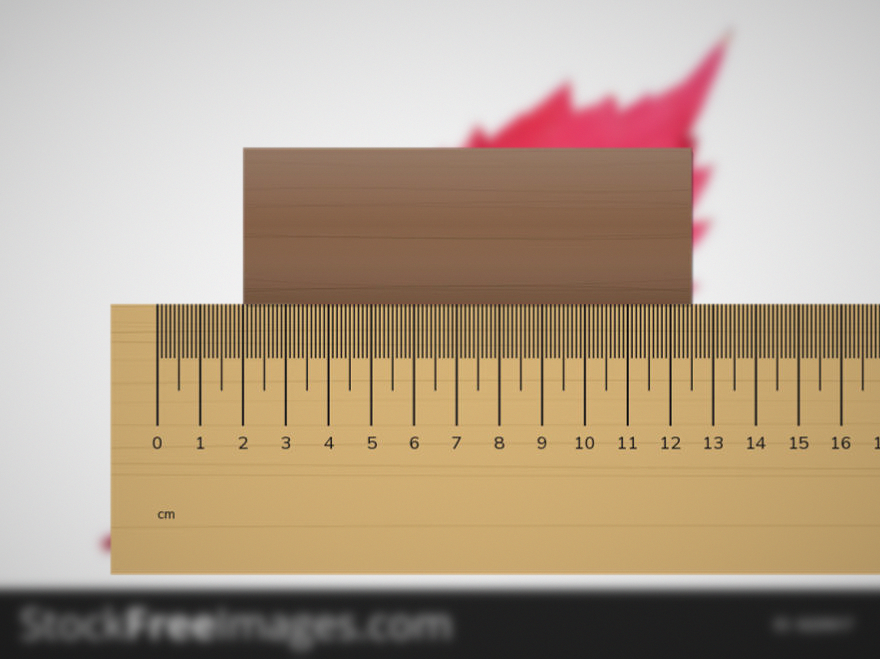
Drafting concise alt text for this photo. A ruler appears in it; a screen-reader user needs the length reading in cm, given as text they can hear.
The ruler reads 10.5 cm
